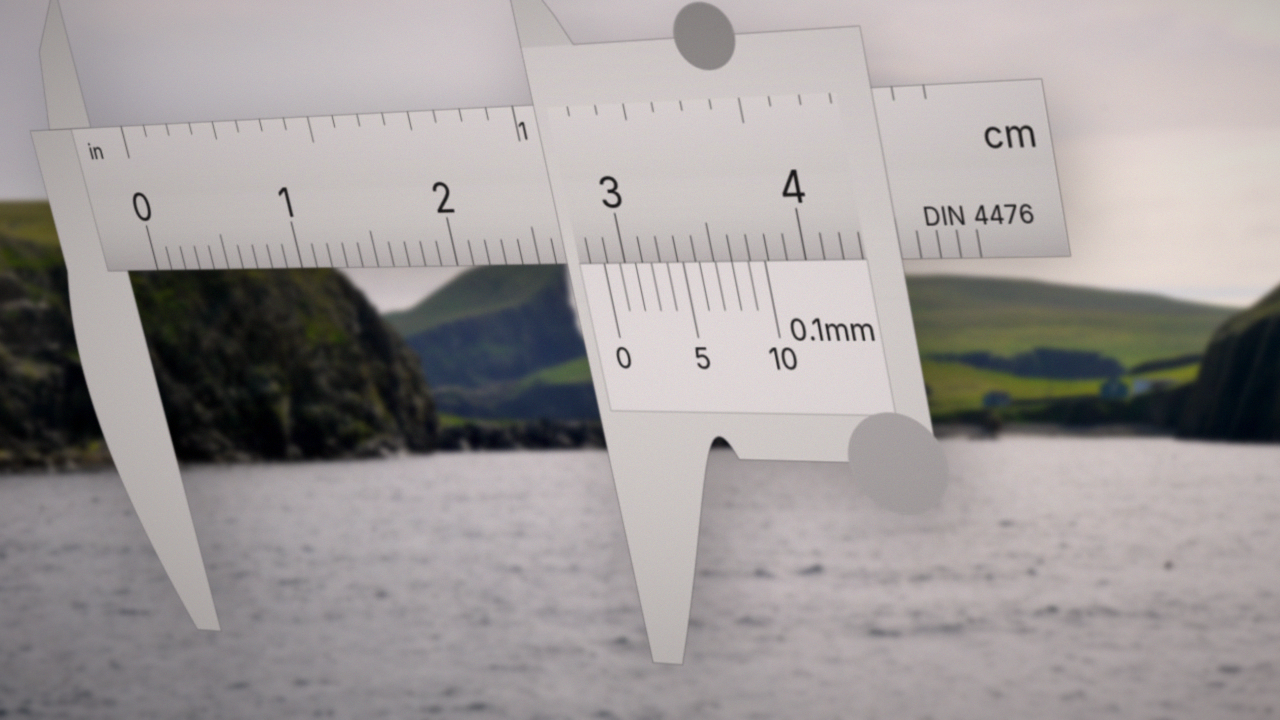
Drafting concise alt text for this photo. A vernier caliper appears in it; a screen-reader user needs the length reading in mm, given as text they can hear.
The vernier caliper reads 28.8 mm
